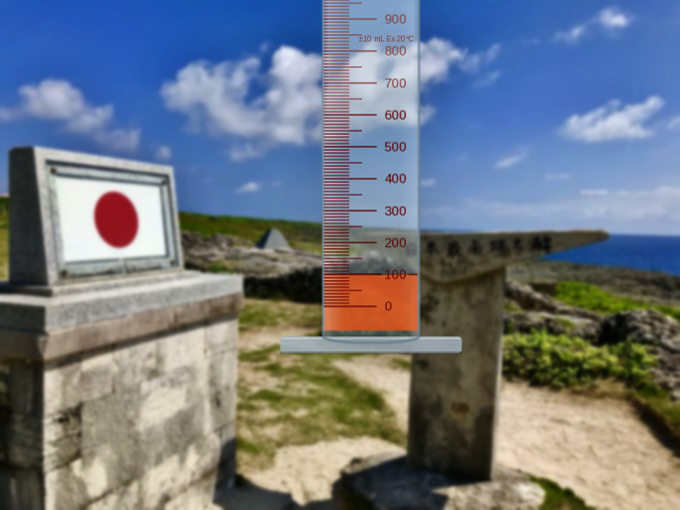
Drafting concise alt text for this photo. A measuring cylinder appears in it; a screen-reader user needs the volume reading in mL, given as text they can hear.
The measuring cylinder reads 100 mL
